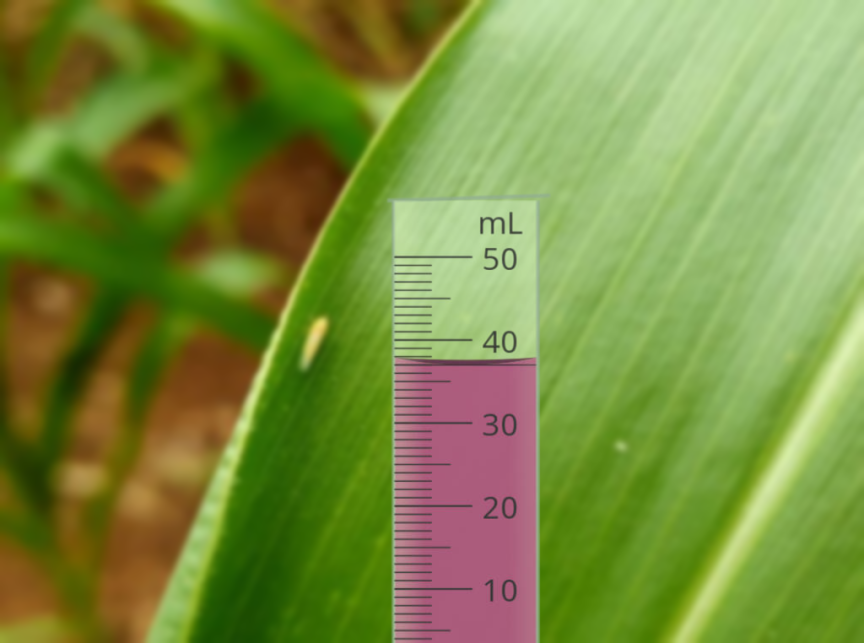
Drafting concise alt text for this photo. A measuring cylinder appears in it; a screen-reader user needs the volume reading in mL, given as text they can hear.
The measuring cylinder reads 37 mL
